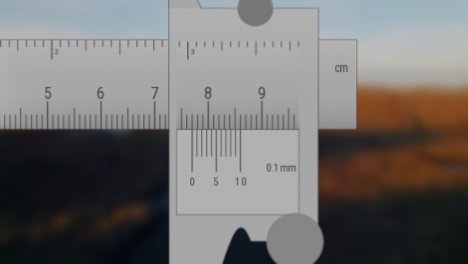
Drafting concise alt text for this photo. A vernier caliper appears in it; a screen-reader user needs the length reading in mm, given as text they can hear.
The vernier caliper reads 77.0 mm
